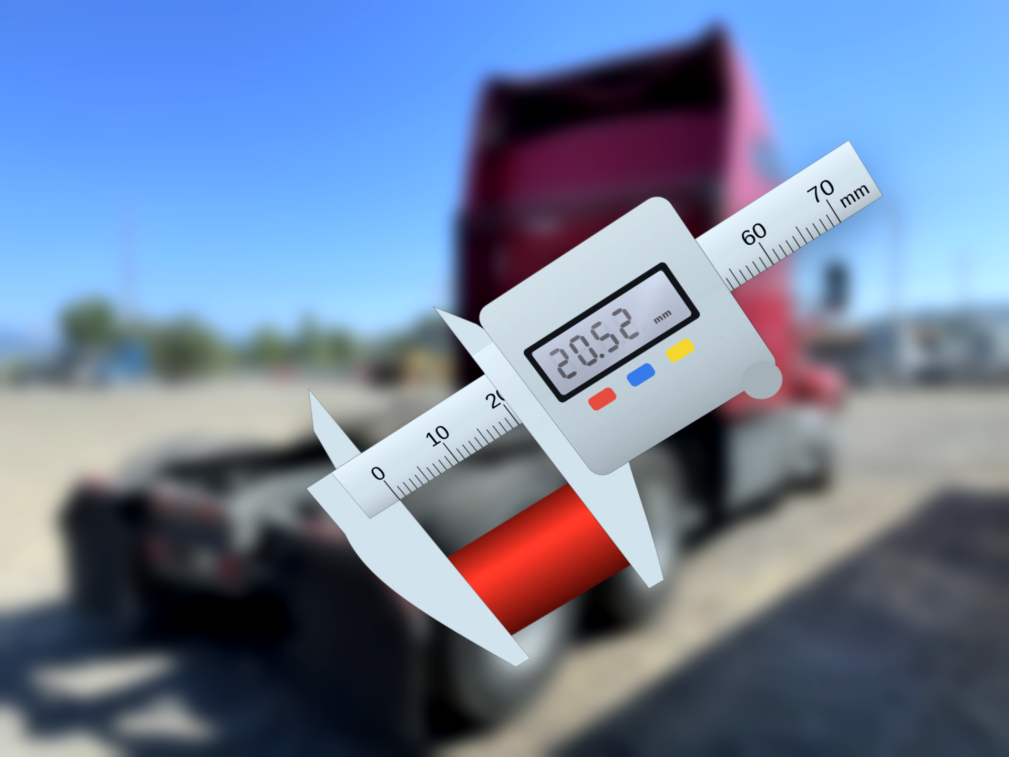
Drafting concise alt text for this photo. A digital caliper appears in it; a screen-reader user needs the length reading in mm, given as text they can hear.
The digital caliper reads 20.52 mm
